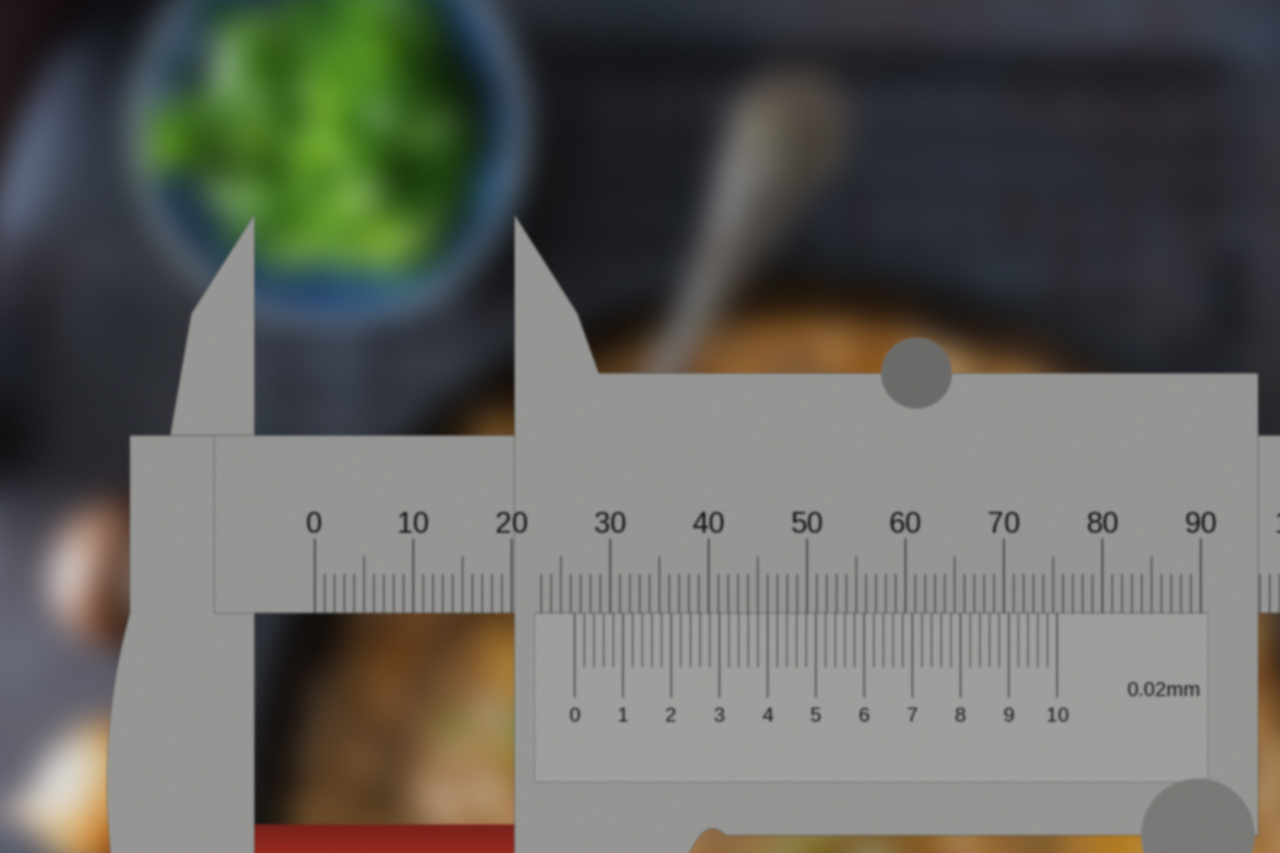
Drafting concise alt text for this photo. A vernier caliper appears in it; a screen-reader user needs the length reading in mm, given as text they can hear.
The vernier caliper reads 26.4 mm
